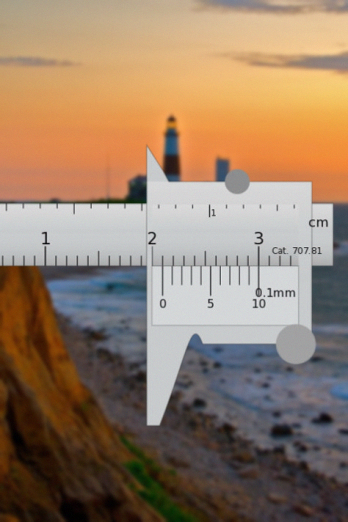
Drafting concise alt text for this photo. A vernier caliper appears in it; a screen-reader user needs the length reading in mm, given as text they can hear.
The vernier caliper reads 21.0 mm
